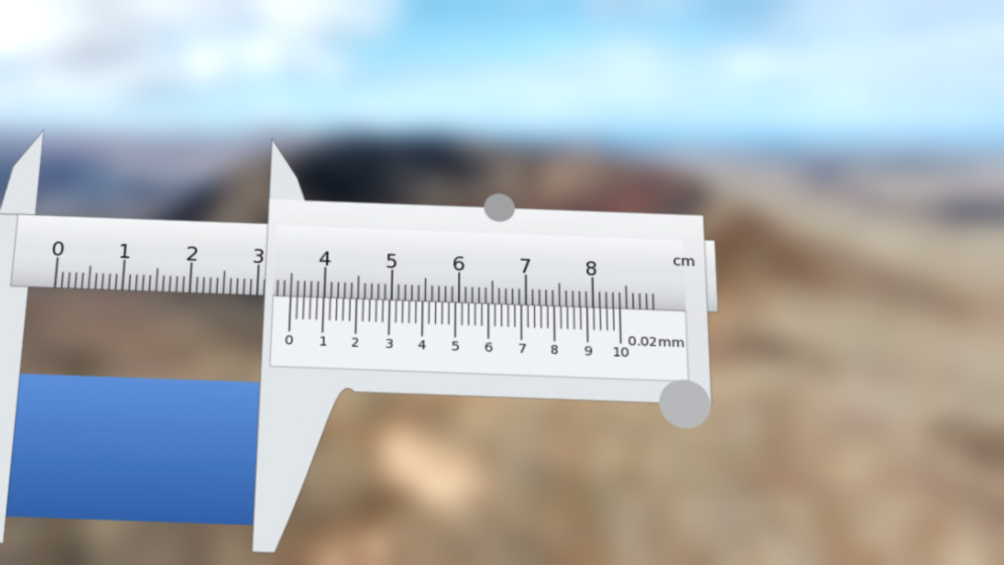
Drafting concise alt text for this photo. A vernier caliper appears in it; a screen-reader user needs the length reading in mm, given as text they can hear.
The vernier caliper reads 35.0 mm
